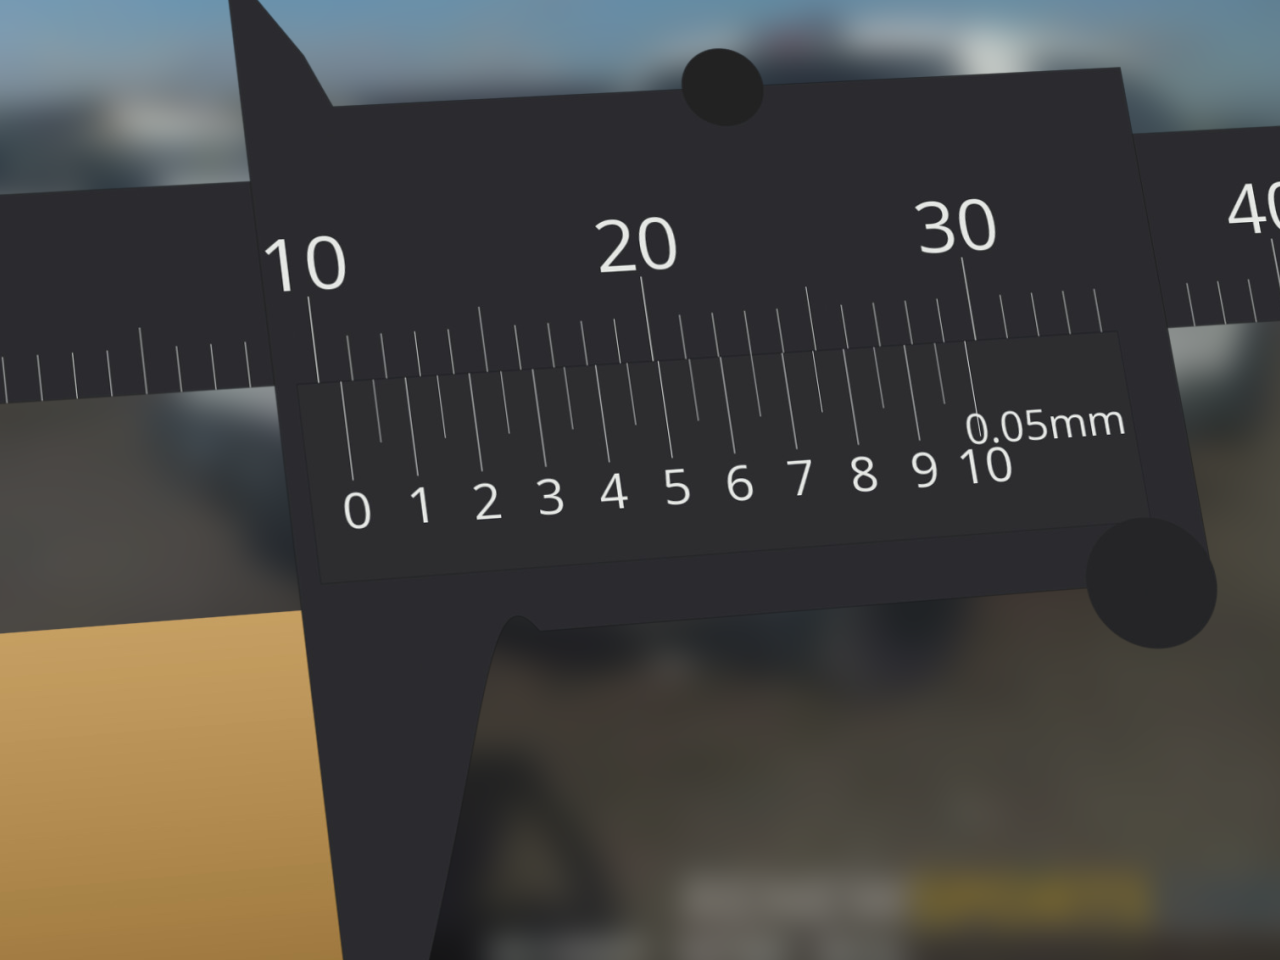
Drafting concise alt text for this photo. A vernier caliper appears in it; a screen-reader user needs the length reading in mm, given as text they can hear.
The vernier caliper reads 10.65 mm
